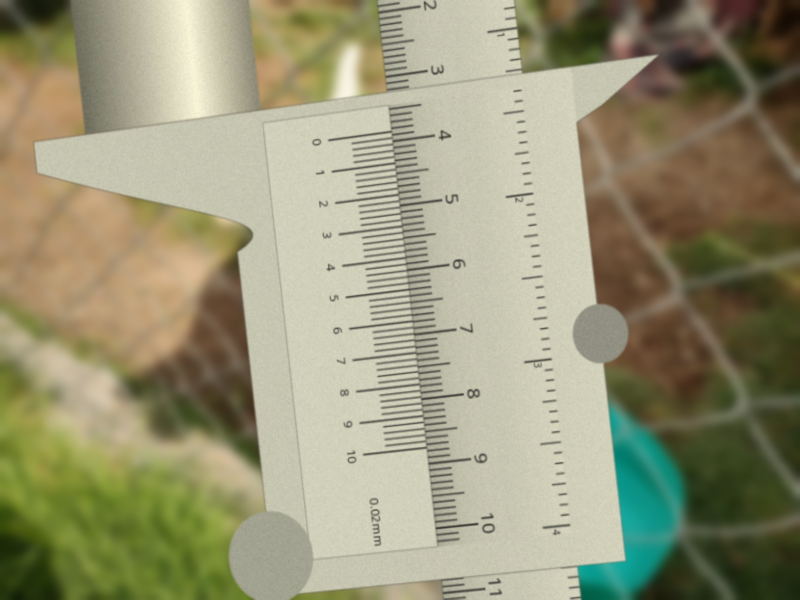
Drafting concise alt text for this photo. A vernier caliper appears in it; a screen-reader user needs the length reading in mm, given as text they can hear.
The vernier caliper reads 38.5 mm
